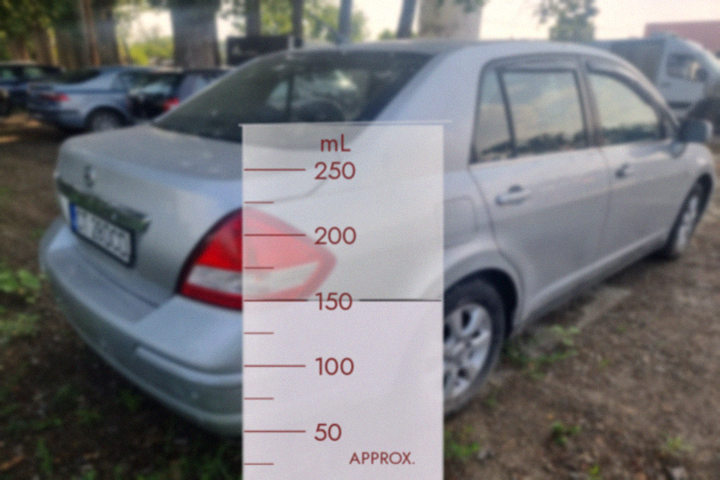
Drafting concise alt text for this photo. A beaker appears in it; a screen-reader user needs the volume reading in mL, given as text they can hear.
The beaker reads 150 mL
